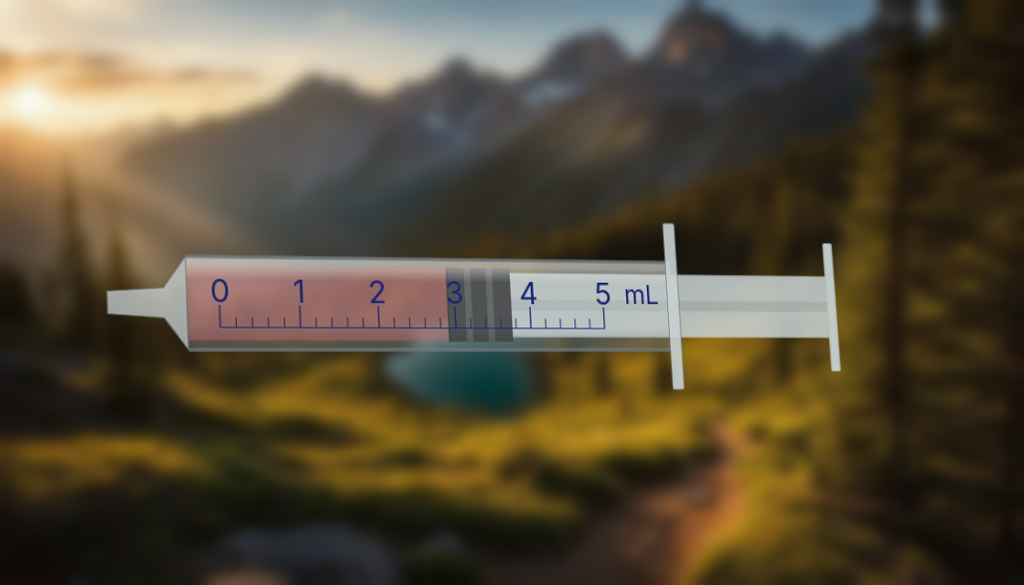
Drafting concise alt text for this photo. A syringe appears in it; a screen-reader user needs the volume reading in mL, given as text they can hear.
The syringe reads 2.9 mL
